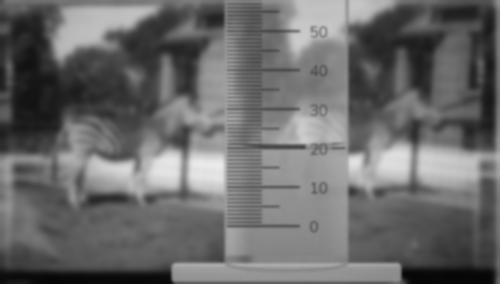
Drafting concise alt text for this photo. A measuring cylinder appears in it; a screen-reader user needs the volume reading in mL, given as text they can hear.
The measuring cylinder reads 20 mL
